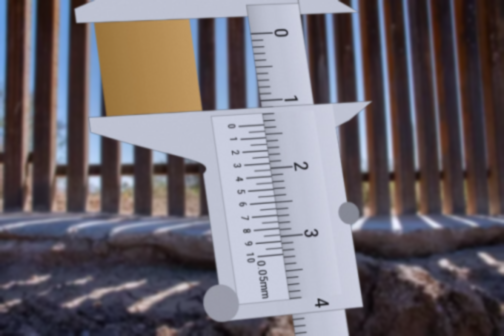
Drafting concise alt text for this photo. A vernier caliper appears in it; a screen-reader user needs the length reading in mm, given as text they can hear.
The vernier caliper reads 13.6 mm
